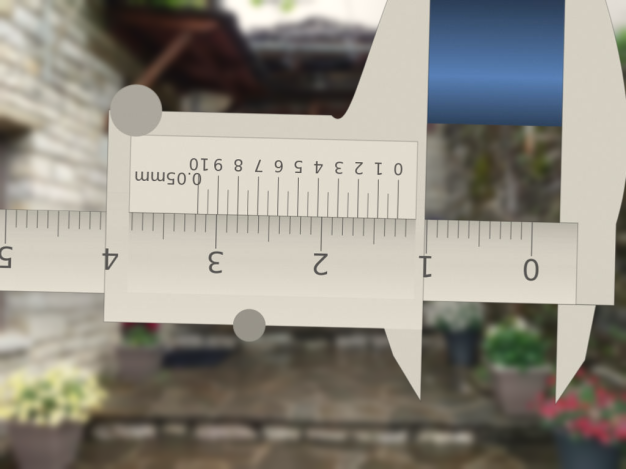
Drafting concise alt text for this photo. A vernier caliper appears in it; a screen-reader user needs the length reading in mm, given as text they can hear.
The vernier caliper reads 12.8 mm
